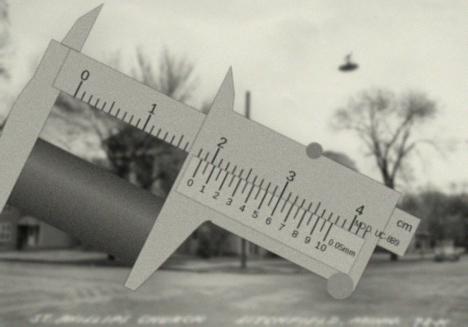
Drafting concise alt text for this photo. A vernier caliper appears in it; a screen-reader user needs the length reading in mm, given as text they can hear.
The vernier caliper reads 18.6 mm
